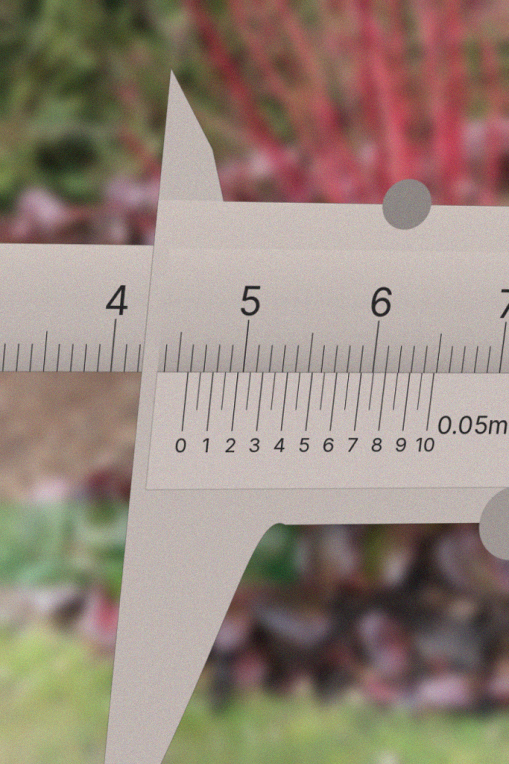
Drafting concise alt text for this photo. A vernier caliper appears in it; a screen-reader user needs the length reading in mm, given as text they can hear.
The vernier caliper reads 45.8 mm
